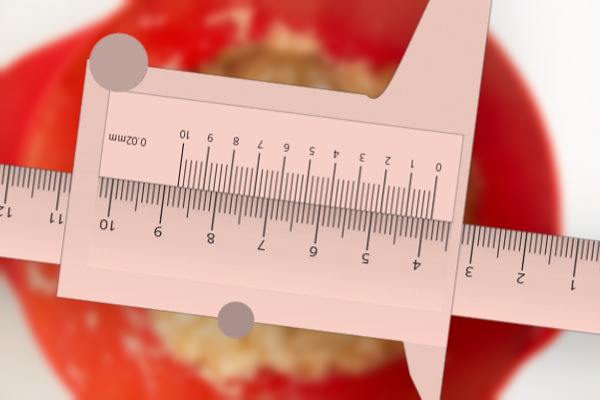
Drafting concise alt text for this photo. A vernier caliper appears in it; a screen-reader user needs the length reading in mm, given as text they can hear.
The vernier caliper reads 38.5 mm
